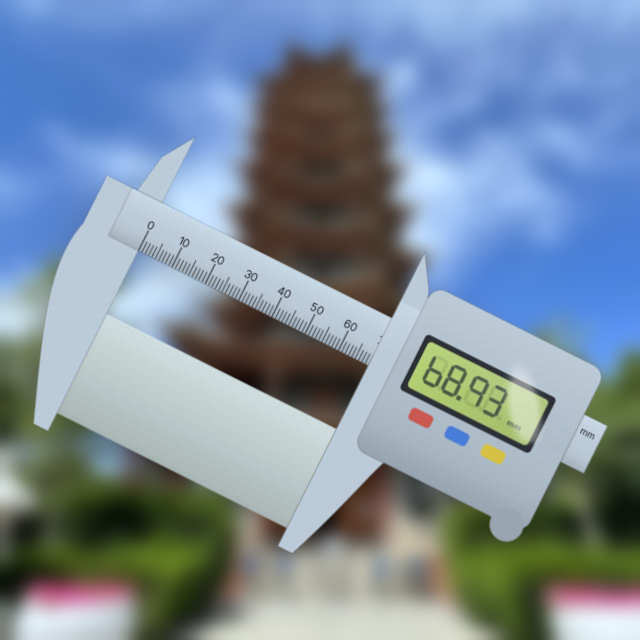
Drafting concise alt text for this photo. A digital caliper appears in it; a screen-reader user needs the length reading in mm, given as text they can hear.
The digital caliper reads 68.93 mm
